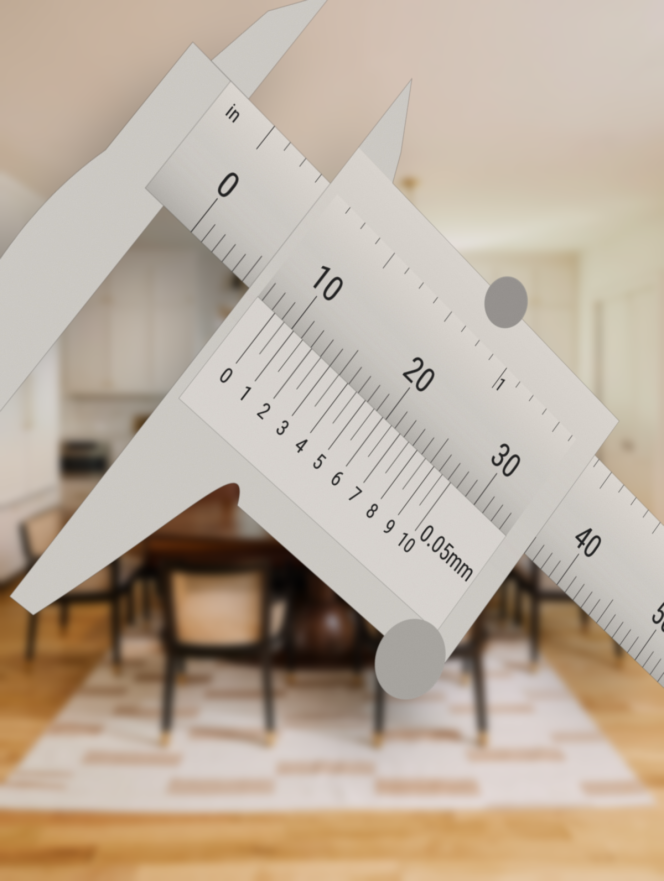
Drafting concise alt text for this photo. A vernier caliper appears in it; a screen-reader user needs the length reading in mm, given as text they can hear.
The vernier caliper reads 8.3 mm
